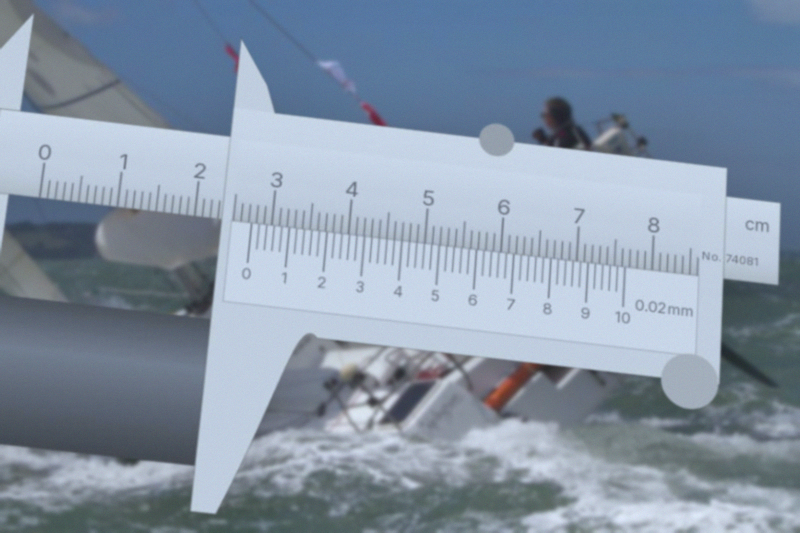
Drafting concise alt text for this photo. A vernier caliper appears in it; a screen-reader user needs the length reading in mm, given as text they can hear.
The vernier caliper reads 27.4 mm
